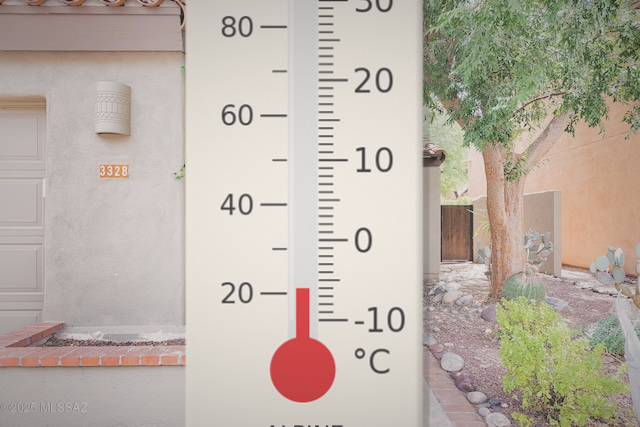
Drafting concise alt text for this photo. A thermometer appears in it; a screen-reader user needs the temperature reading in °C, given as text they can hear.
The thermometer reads -6 °C
